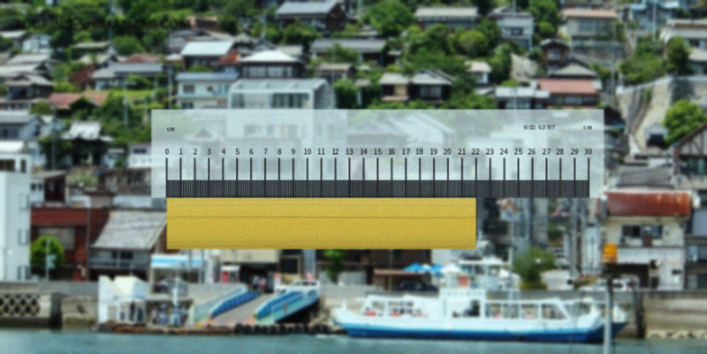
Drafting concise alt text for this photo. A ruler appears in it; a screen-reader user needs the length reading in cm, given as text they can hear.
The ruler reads 22 cm
